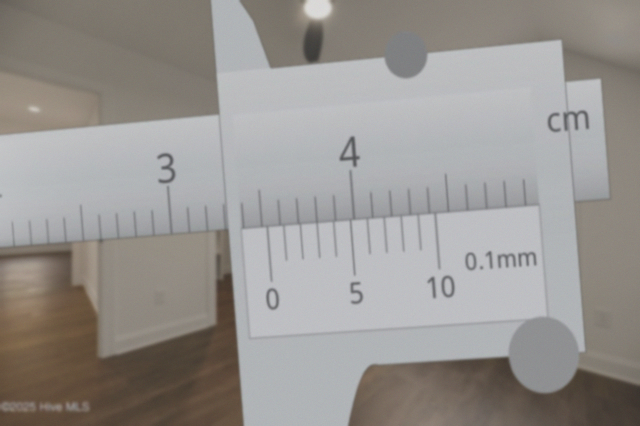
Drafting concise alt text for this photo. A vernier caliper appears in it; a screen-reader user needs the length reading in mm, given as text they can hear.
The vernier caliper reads 35.3 mm
